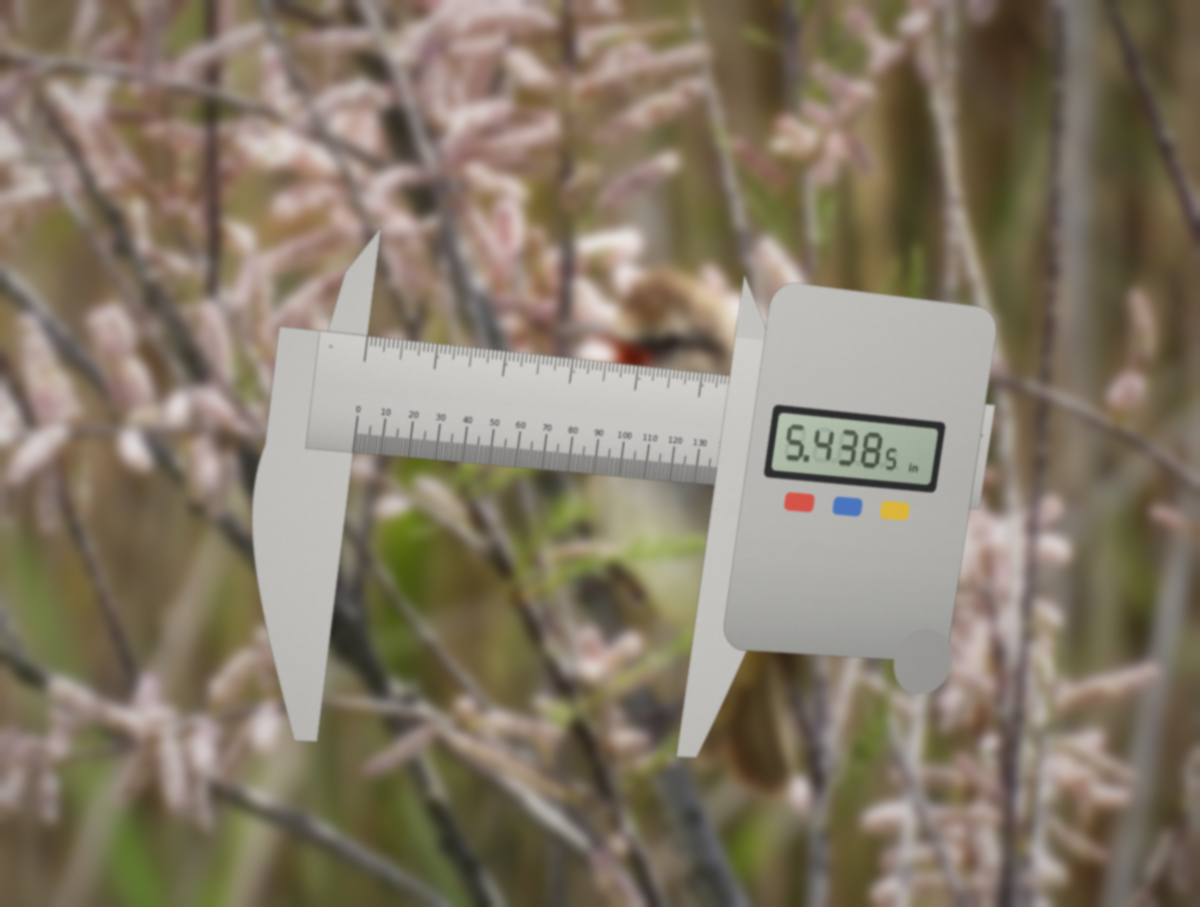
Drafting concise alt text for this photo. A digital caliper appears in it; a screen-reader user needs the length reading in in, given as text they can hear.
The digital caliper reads 5.4385 in
